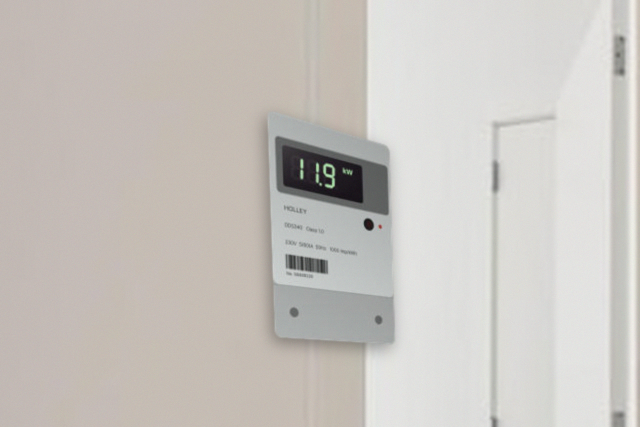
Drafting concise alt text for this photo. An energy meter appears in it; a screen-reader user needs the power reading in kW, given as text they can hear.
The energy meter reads 11.9 kW
